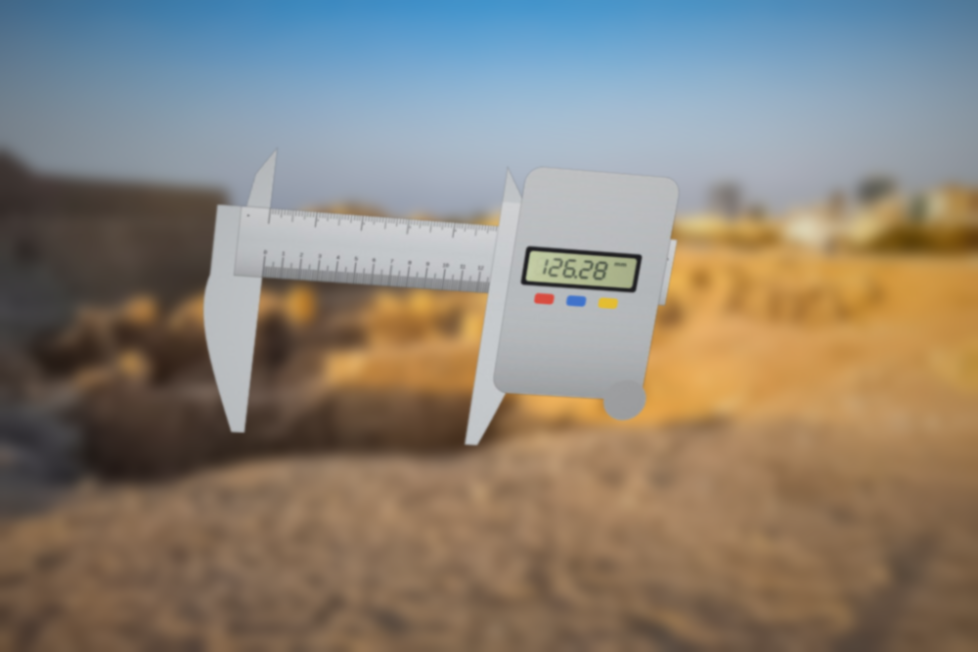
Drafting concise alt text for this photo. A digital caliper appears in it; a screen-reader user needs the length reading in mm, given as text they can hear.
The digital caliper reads 126.28 mm
